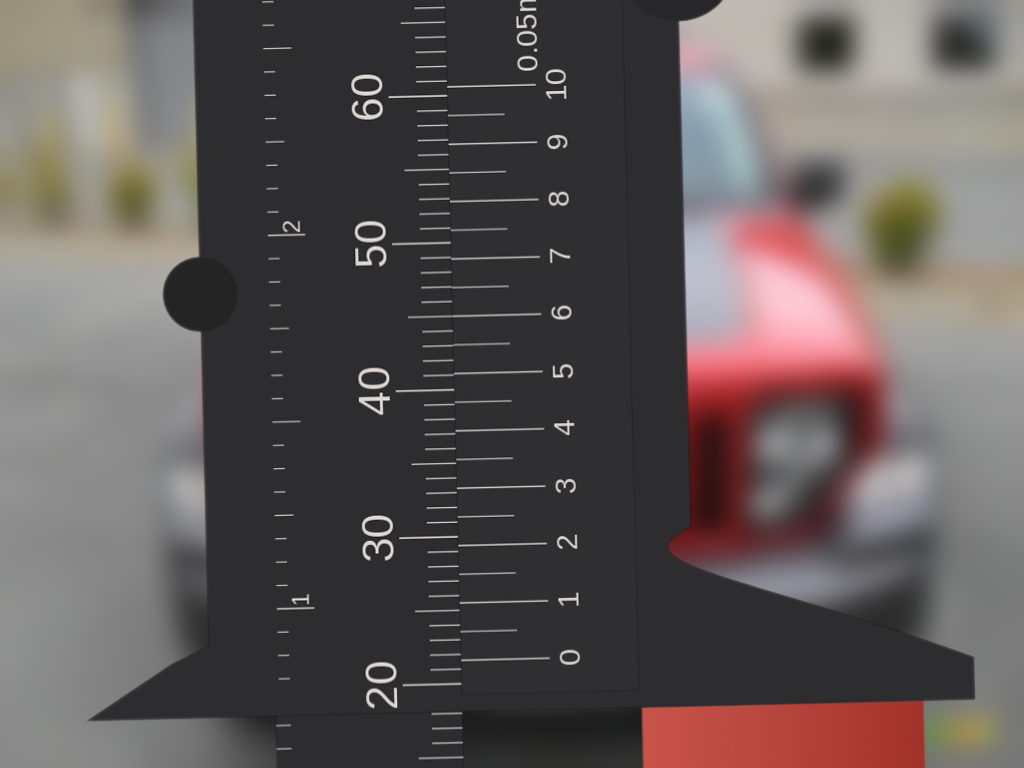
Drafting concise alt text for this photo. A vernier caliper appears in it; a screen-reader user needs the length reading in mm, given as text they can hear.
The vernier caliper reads 21.6 mm
